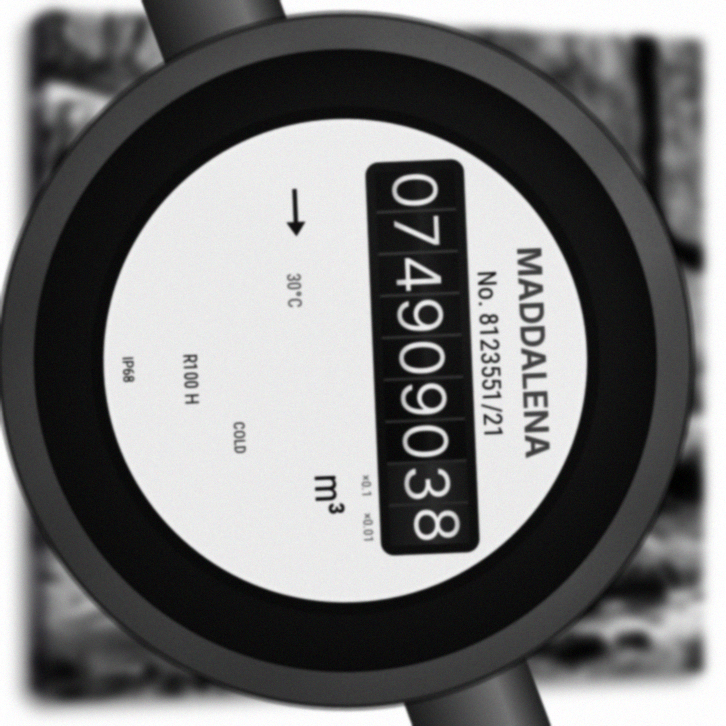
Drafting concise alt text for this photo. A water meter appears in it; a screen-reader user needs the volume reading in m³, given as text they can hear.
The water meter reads 749090.38 m³
